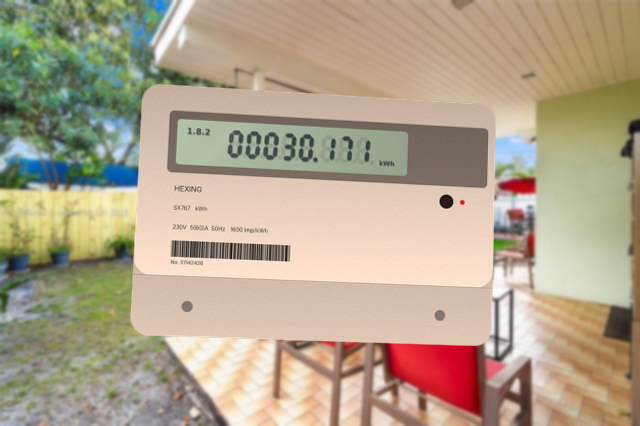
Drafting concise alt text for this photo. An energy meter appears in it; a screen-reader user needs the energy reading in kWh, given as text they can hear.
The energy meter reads 30.171 kWh
